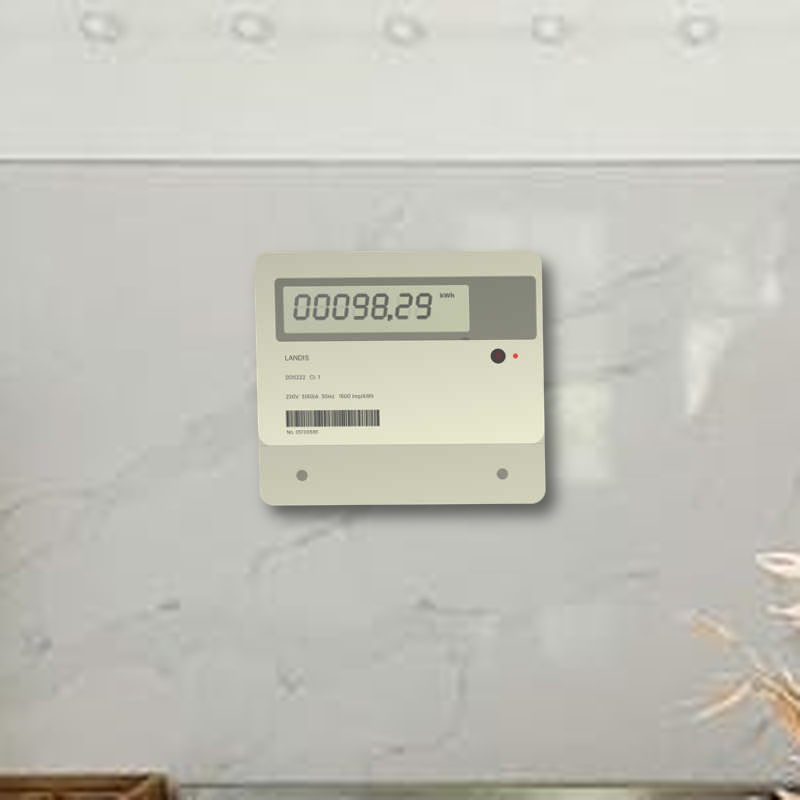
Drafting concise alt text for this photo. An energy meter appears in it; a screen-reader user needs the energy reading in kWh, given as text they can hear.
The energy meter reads 98.29 kWh
